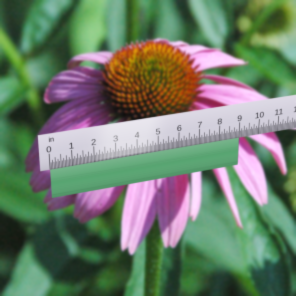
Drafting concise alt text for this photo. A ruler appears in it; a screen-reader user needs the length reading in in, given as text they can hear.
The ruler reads 9 in
